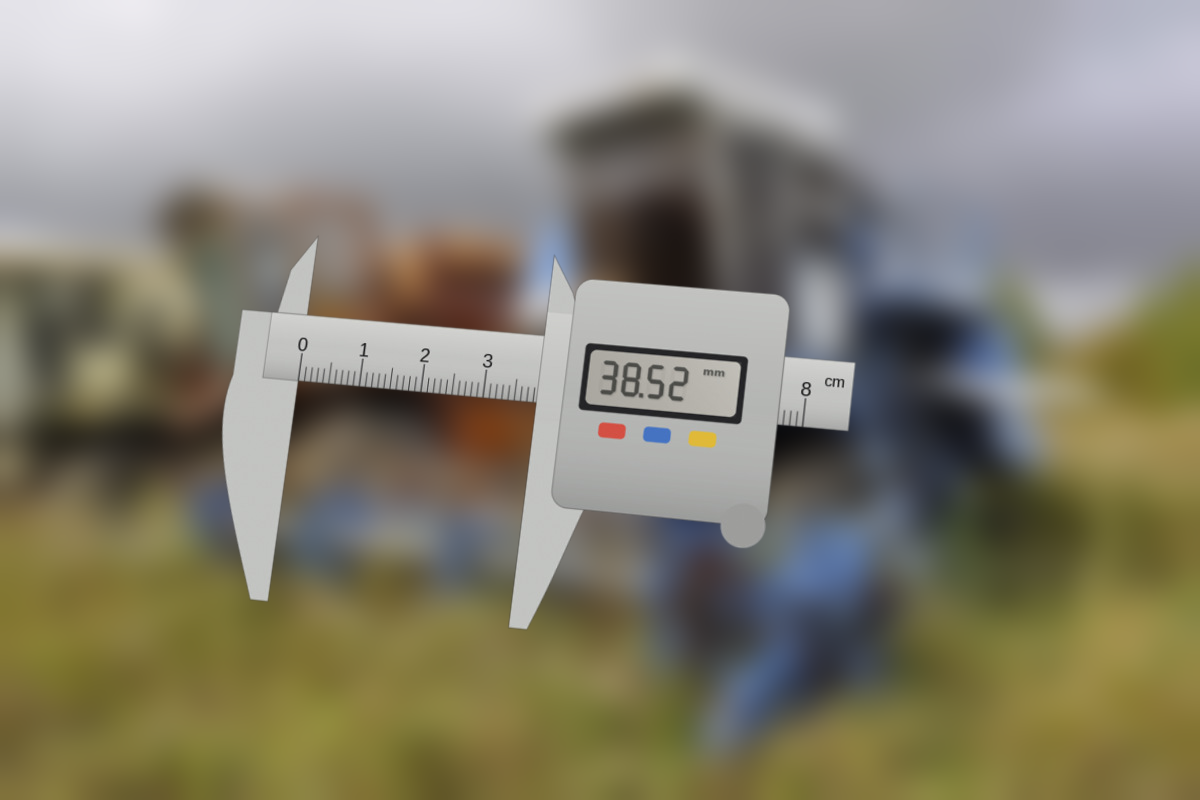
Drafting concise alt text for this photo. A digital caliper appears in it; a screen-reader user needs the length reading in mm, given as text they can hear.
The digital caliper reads 38.52 mm
